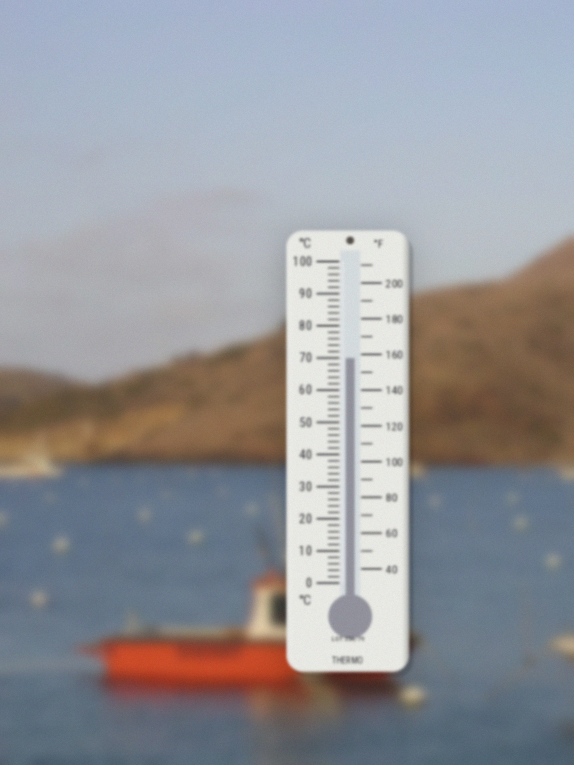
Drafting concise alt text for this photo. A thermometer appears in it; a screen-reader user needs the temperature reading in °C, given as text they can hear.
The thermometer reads 70 °C
